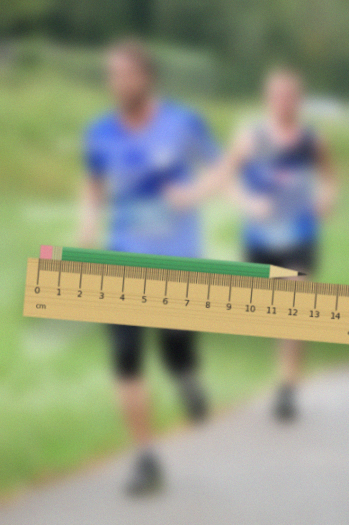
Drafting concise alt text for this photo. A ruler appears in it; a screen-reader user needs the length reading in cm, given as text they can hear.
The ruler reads 12.5 cm
